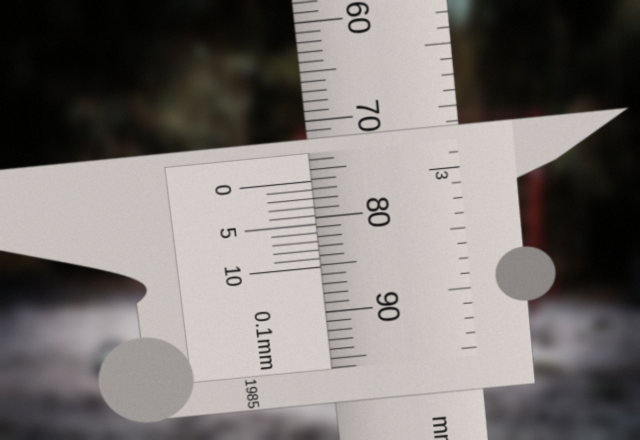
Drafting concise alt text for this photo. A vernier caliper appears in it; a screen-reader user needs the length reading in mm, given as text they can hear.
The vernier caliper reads 76.2 mm
